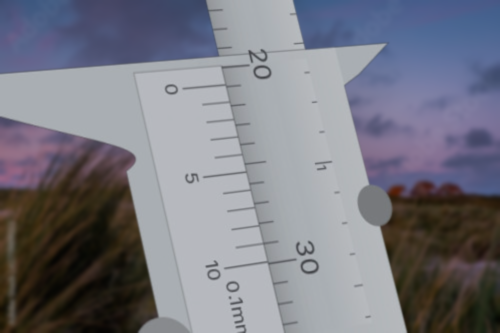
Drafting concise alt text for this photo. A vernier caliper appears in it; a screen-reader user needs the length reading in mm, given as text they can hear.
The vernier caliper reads 20.9 mm
